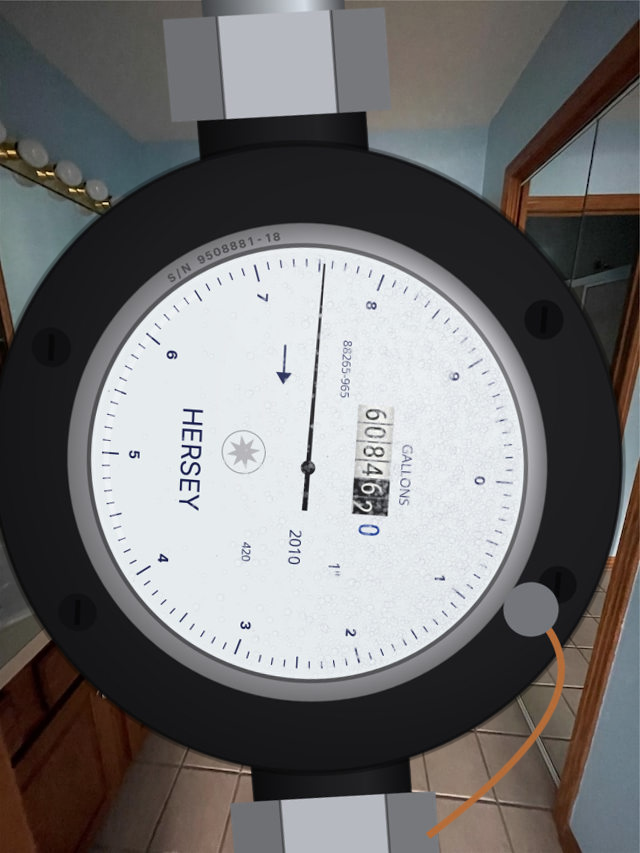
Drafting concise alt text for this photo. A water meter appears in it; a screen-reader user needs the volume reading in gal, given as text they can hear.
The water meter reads 6084617.5 gal
